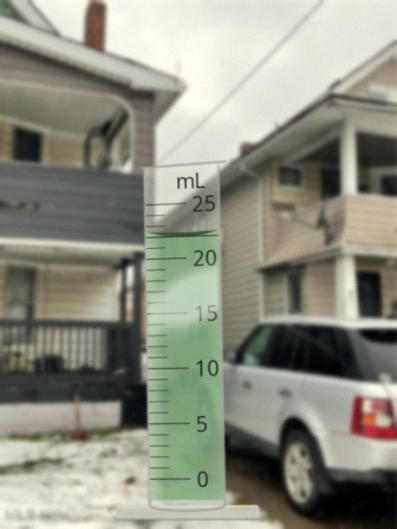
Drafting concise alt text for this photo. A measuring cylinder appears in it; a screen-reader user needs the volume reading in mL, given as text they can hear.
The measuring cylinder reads 22 mL
